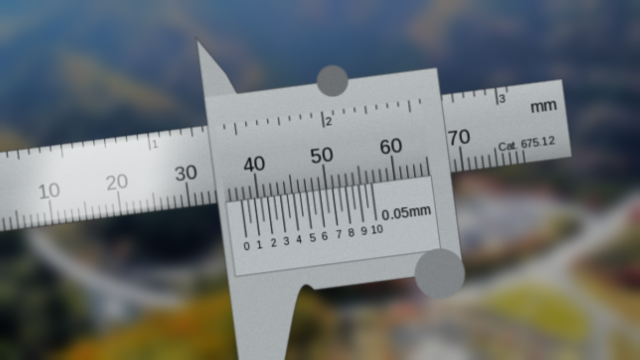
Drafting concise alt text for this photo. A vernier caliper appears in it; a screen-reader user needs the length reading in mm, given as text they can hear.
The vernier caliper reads 37.6 mm
